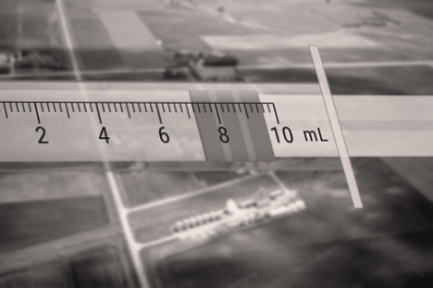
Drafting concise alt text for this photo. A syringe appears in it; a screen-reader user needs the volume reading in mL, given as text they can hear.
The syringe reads 7.2 mL
